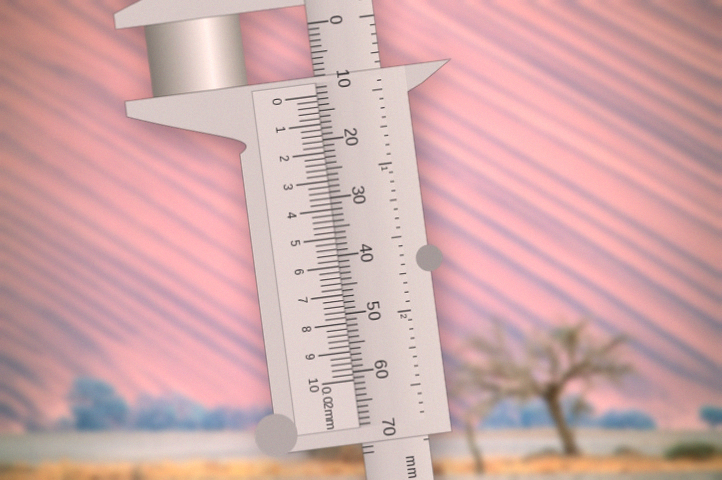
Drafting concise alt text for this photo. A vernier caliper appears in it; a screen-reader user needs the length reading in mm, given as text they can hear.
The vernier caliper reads 12.4 mm
